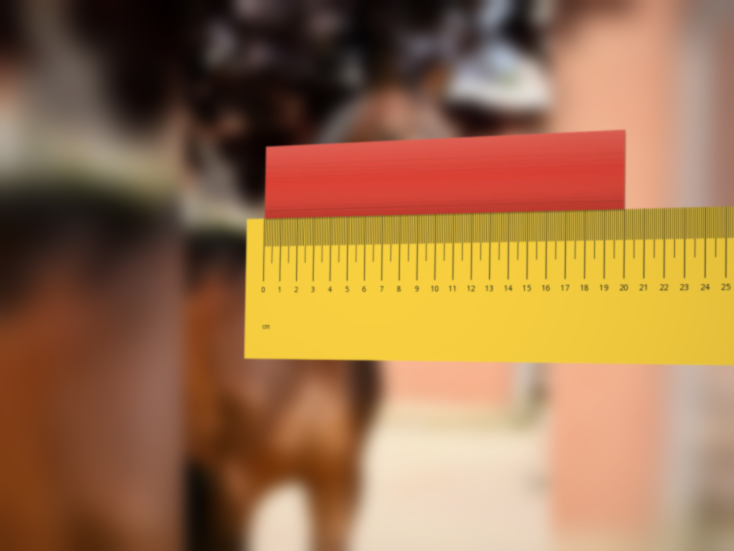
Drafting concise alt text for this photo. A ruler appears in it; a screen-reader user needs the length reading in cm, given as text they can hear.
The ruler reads 20 cm
